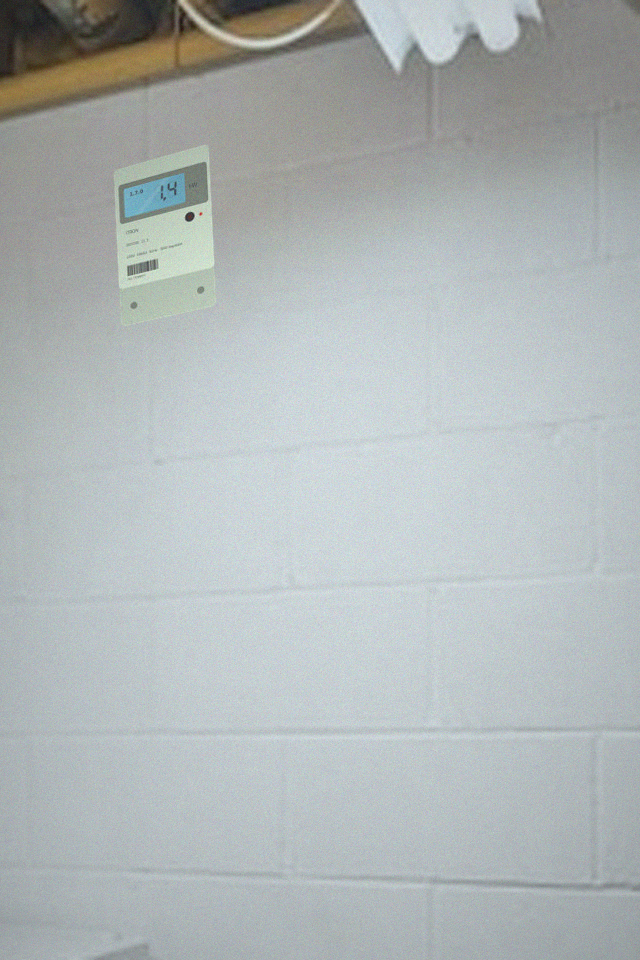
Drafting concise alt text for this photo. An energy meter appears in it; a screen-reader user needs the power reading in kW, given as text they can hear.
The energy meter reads 1.4 kW
